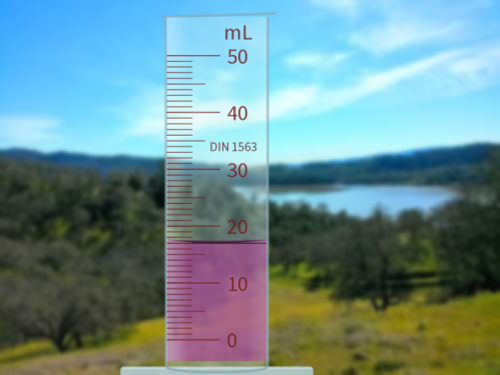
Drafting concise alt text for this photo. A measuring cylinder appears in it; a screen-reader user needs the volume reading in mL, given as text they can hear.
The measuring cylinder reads 17 mL
